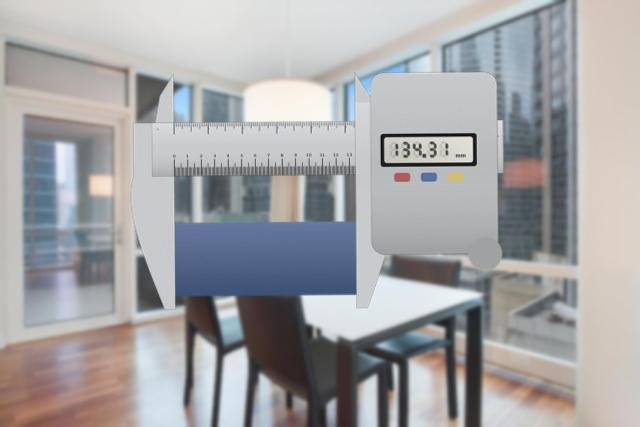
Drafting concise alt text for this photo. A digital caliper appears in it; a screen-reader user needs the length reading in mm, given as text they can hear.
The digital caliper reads 134.31 mm
